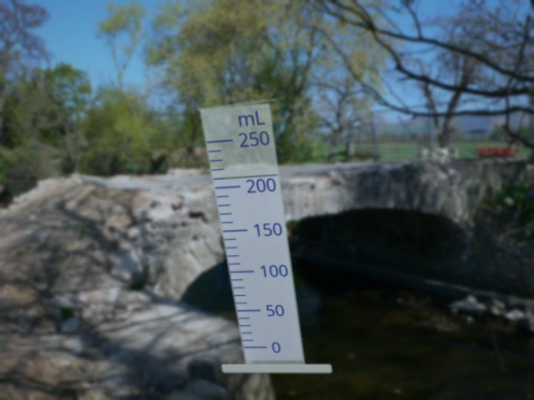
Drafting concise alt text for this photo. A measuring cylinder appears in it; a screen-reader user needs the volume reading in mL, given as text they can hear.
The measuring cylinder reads 210 mL
